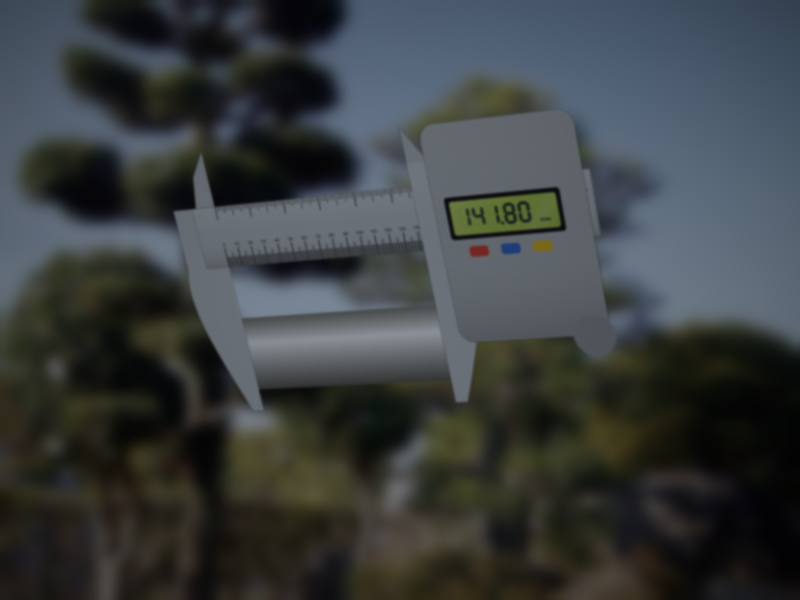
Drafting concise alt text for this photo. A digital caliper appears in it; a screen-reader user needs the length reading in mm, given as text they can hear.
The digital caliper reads 141.80 mm
